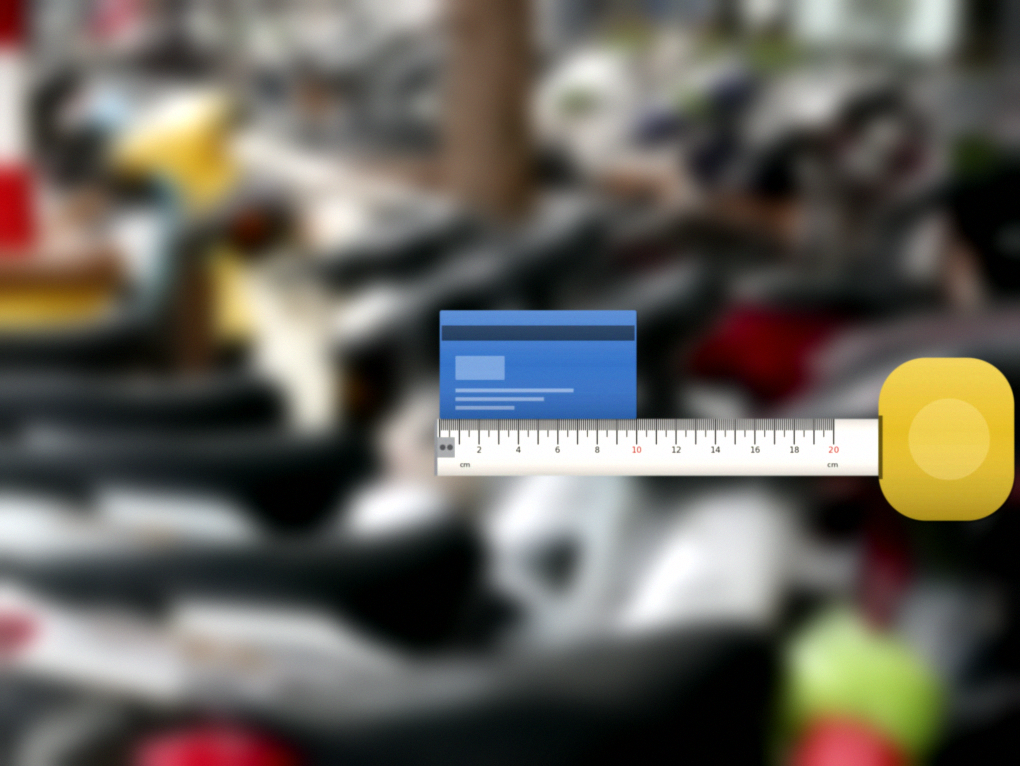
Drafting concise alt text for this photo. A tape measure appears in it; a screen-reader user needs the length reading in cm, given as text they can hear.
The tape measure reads 10 cm
